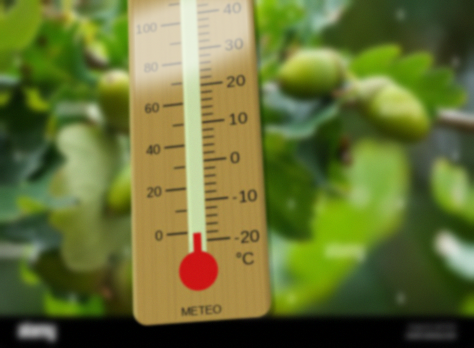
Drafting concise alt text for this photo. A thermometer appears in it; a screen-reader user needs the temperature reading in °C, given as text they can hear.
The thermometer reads -18 °C
